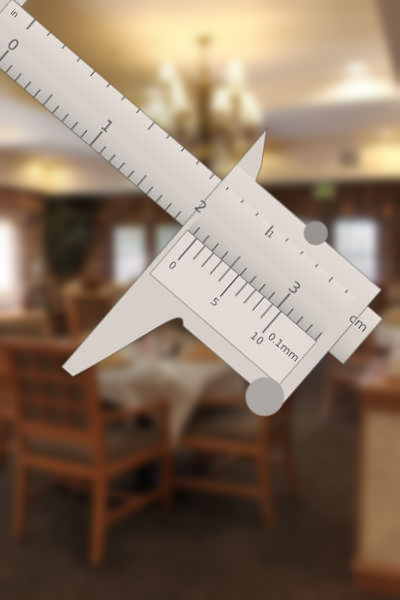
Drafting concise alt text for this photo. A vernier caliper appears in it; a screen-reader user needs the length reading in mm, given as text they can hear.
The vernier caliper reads 21.4 mm
